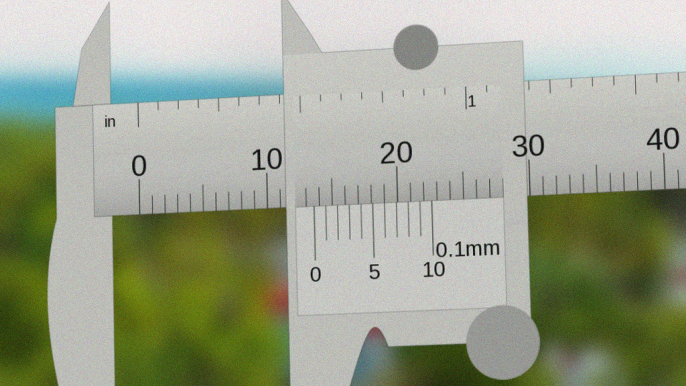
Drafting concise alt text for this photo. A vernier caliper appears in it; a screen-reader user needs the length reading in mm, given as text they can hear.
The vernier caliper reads 13.6 mm
